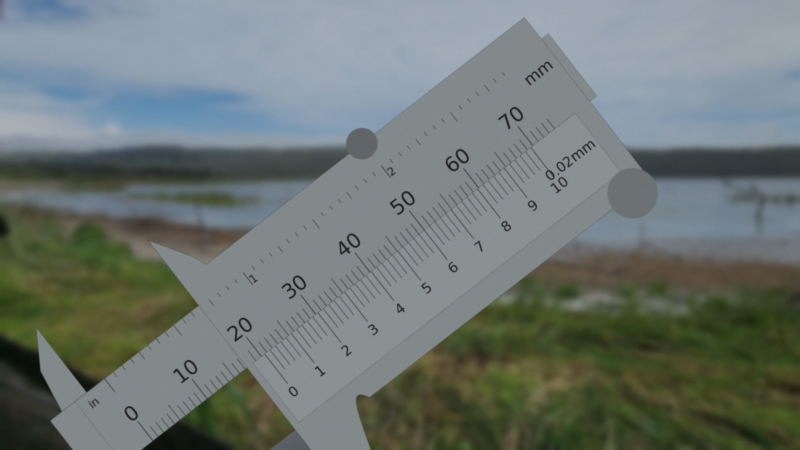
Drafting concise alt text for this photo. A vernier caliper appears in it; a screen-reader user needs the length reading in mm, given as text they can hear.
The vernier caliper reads 20.6 mm
